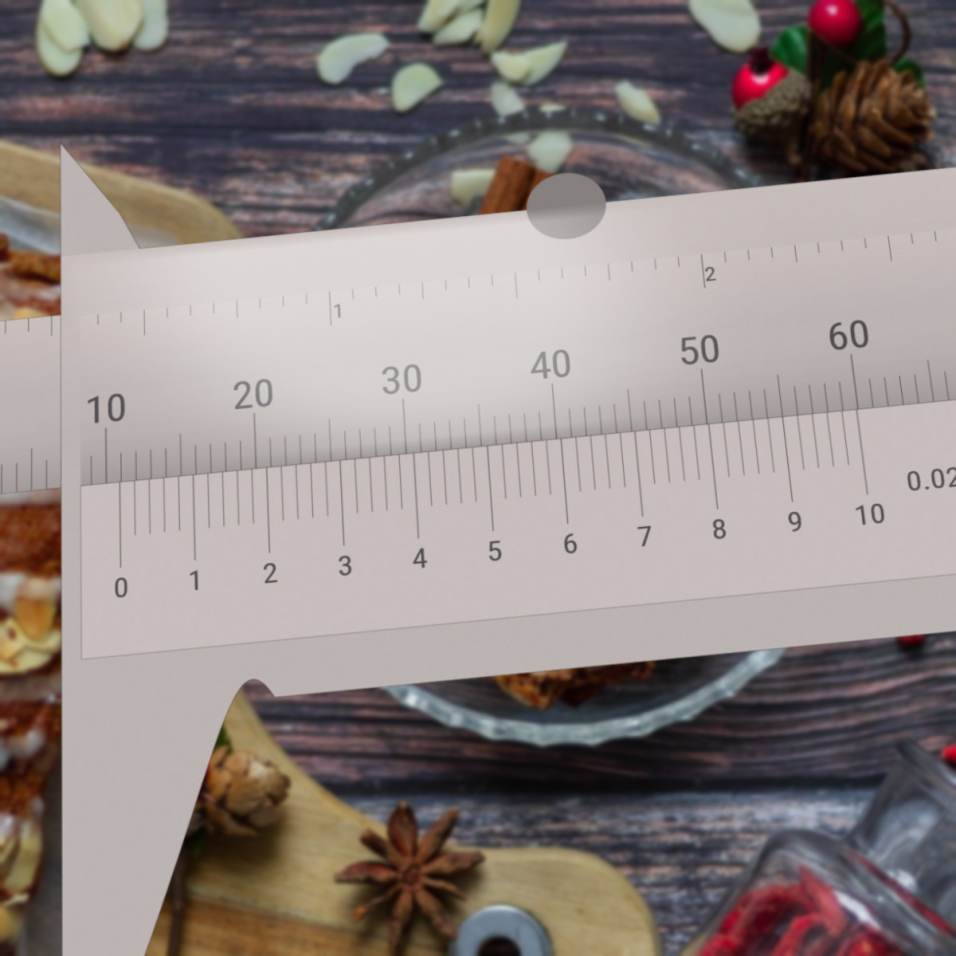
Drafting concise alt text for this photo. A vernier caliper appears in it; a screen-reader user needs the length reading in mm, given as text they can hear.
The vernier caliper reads 10.9 mm
